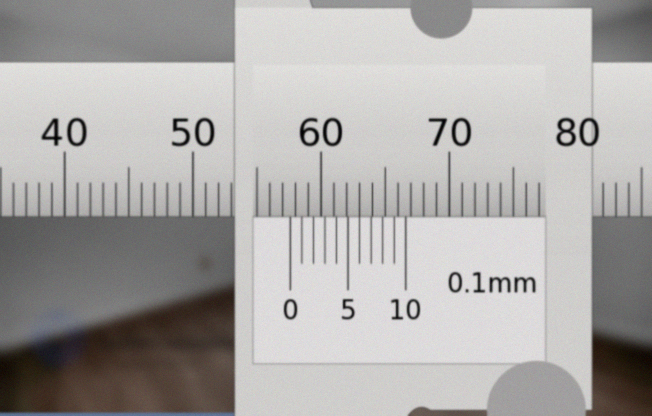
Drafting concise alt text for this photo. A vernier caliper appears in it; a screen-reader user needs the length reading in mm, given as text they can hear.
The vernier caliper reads 57.6 mm
